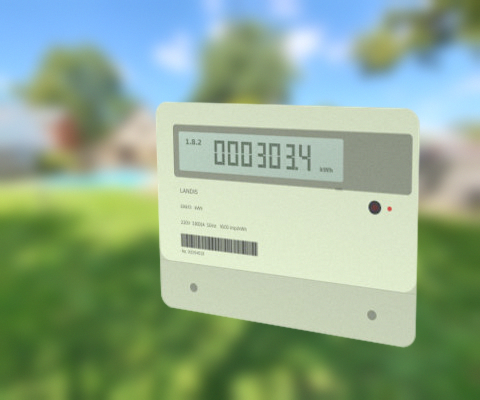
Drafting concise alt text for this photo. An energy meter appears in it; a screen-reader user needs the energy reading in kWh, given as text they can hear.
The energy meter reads 303.4 kWh
